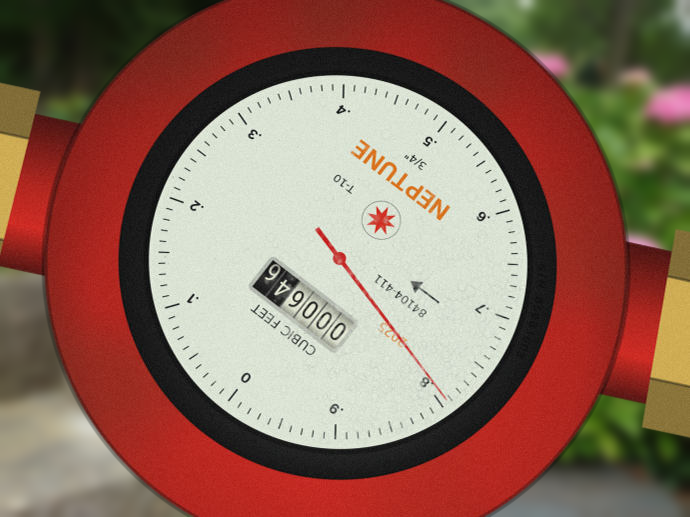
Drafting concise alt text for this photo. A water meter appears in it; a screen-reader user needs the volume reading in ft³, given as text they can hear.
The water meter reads 645.79 ft³
